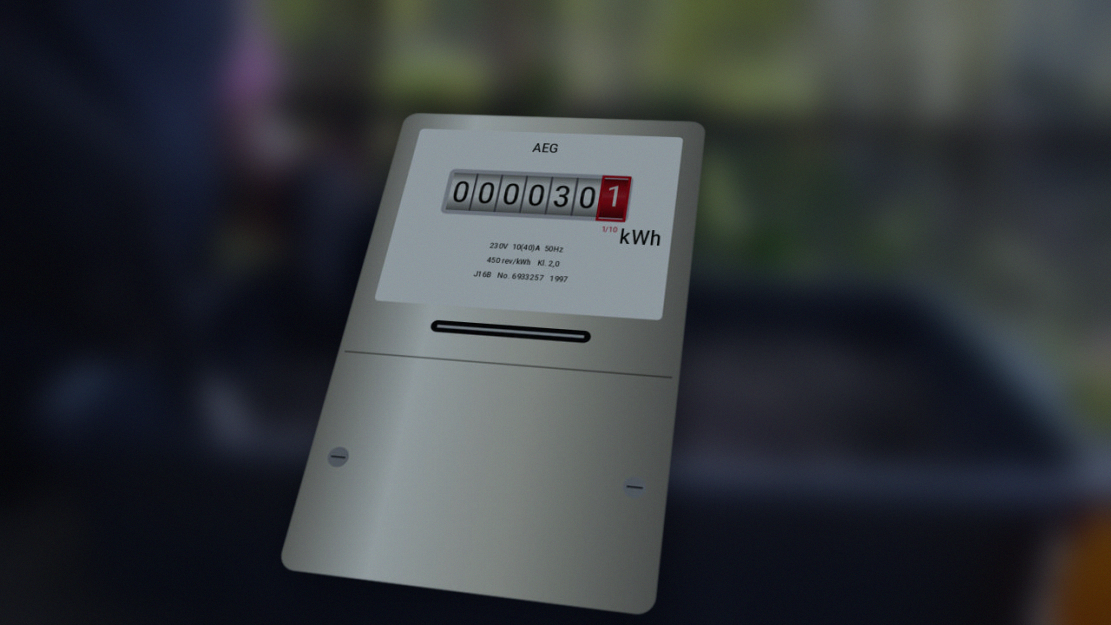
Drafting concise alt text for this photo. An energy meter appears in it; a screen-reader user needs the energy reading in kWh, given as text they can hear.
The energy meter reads 30.1 kWh
